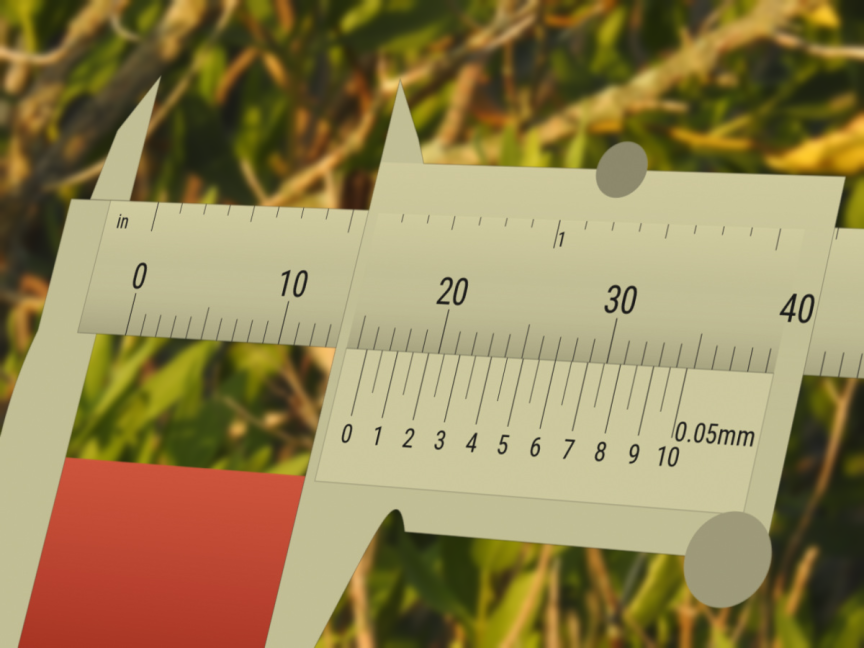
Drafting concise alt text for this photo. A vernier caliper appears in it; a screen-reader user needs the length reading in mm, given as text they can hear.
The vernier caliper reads 15.6 mm
